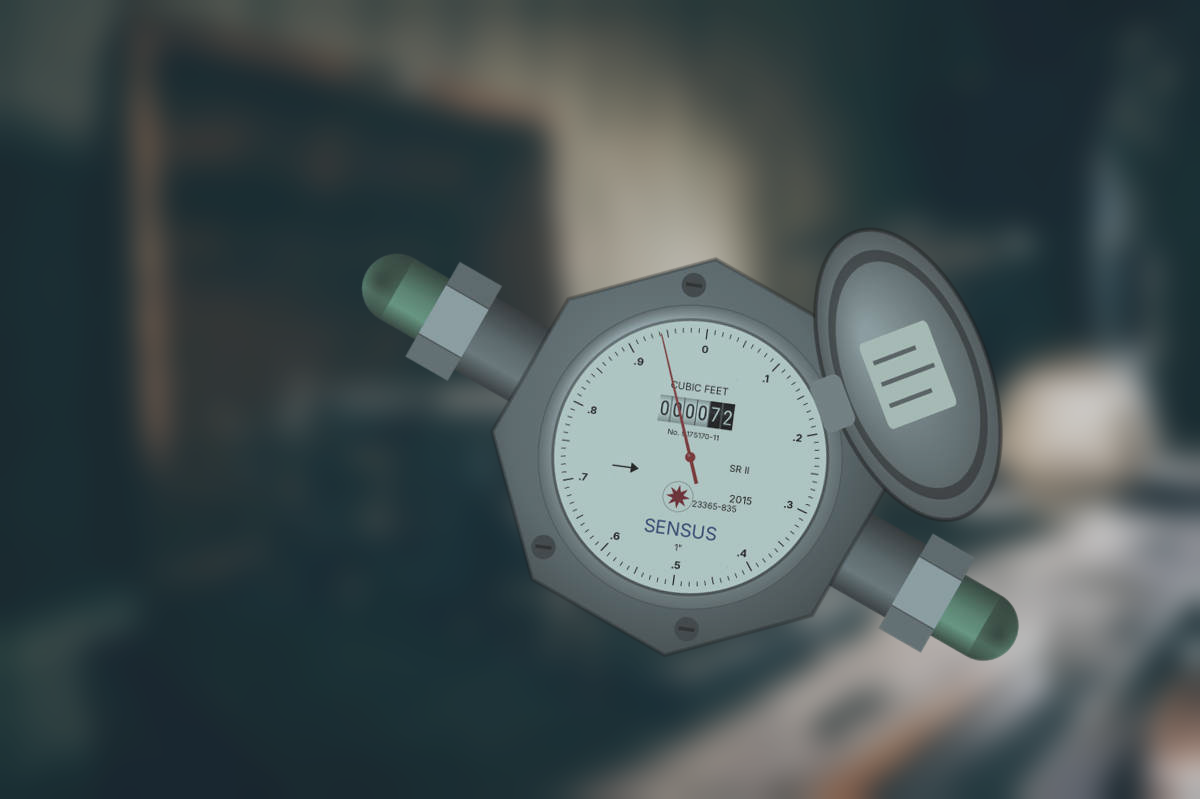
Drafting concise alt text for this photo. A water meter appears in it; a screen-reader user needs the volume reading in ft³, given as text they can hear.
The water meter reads 71.94 ft³
